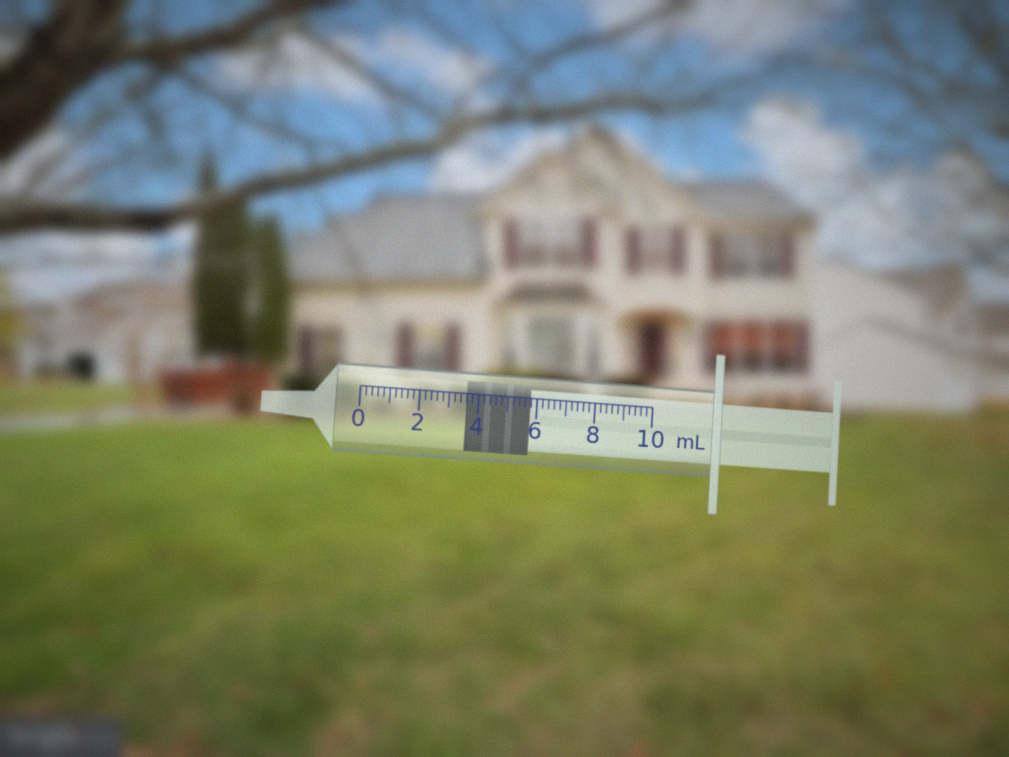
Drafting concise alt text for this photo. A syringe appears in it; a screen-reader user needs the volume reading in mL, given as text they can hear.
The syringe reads 3.6 mL
